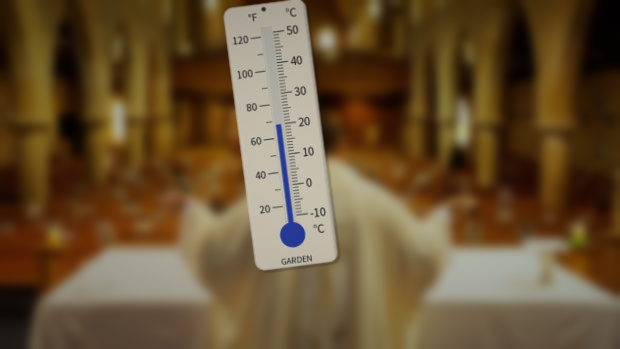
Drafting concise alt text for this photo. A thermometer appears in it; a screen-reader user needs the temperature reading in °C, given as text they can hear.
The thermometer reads 20 °C
